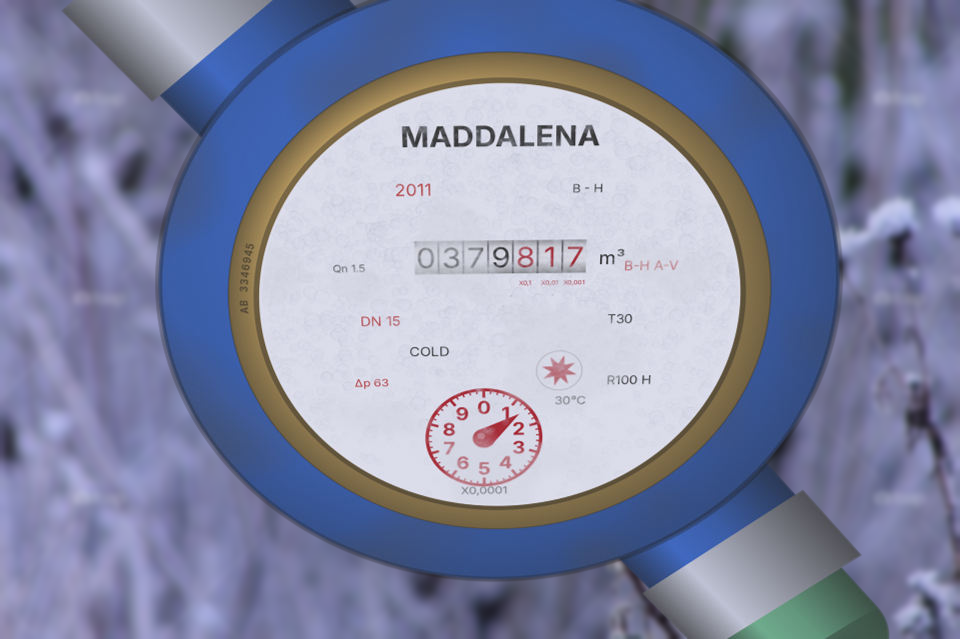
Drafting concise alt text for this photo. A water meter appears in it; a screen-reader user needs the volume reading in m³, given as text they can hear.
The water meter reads 379.8171 m³
